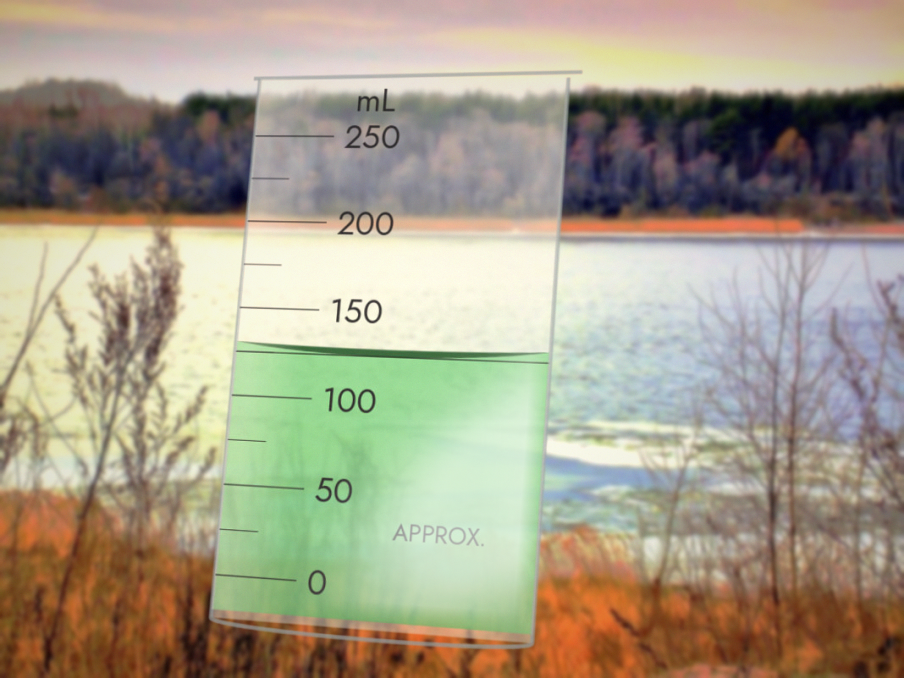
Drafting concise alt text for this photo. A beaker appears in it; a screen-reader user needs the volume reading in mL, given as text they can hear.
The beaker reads 125 mL
